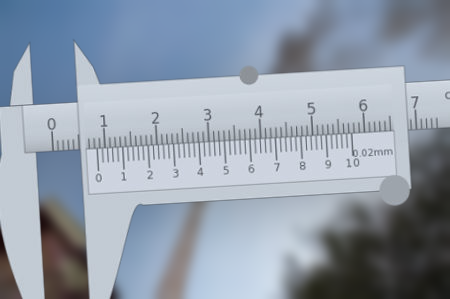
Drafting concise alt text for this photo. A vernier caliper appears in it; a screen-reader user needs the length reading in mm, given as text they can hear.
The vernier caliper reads 8.5 mm
